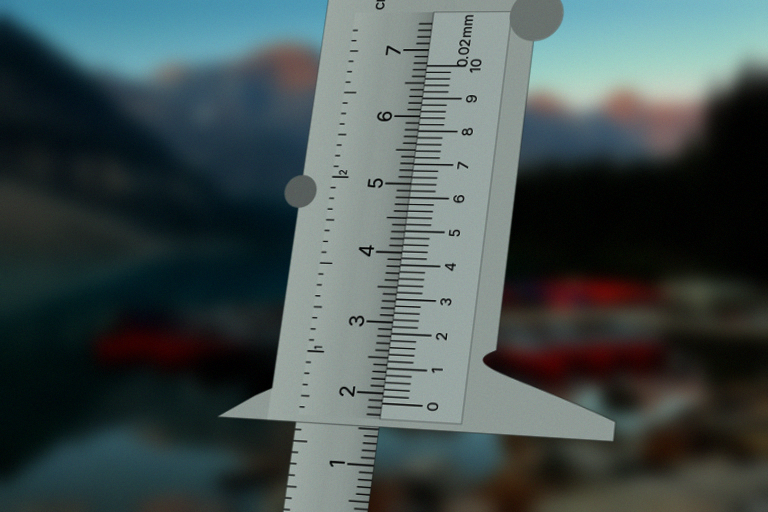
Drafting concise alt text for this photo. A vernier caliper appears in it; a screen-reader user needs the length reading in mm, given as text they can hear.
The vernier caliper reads 18.6 mm
